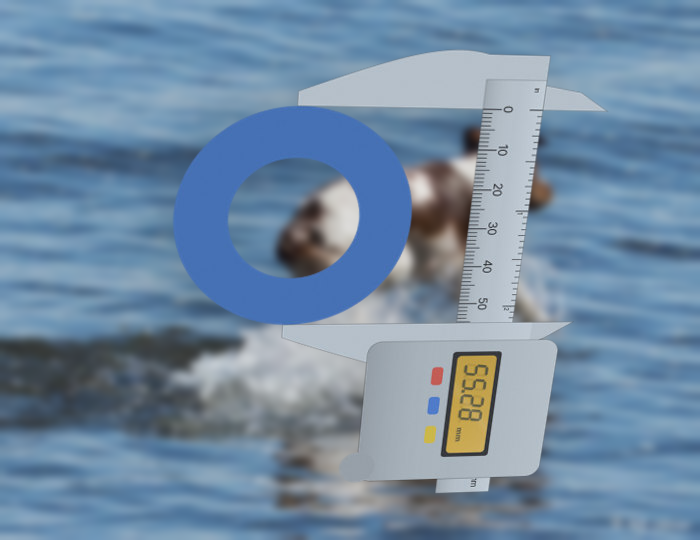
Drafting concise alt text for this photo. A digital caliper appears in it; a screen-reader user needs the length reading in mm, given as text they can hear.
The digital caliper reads 55.28 mm
